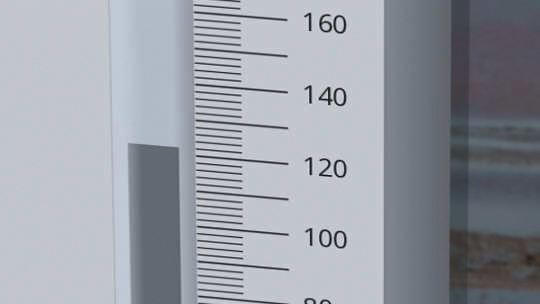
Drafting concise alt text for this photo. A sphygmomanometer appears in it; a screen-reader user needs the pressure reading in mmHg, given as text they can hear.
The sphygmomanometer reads 122 mmHg
